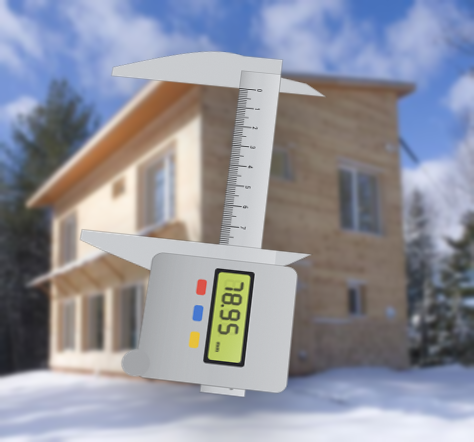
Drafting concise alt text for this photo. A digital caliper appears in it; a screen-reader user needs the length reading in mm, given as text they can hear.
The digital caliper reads 78.95 mm
